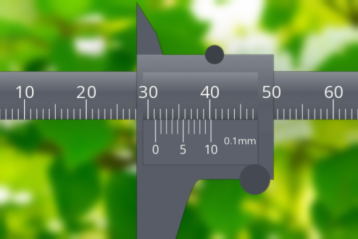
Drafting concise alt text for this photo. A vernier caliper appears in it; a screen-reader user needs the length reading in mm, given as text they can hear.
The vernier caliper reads 31.2 mm
